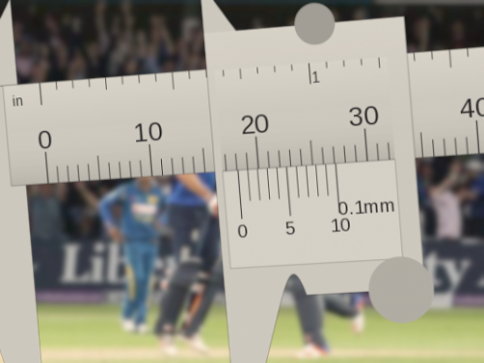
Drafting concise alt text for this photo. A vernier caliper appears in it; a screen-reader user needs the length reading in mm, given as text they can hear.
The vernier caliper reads 18.1 mm
